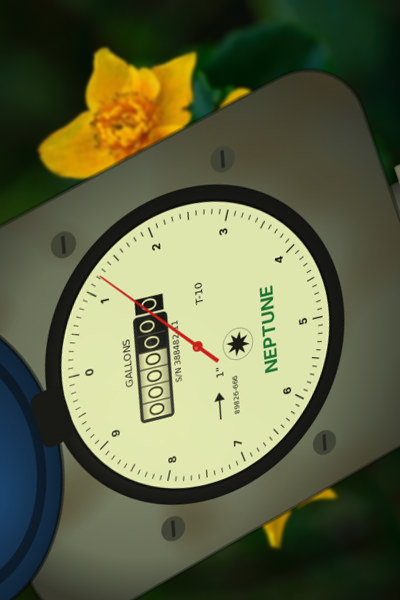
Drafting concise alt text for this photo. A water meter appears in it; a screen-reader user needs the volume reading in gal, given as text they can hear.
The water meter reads 1.2 gal
